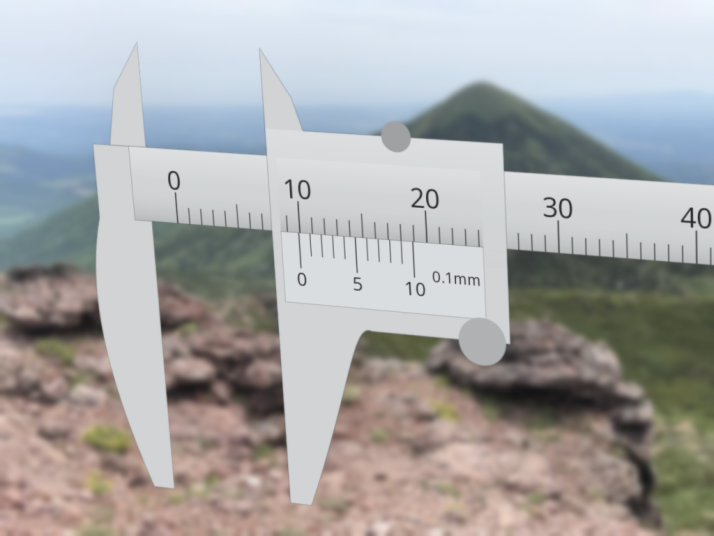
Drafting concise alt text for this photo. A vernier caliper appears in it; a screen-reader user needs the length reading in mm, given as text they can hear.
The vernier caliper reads 9.9 mm
